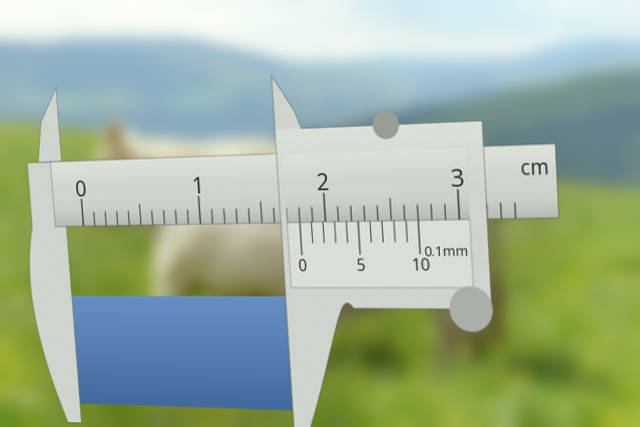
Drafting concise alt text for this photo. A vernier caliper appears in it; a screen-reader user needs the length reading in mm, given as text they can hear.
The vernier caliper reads 18.0 mm
